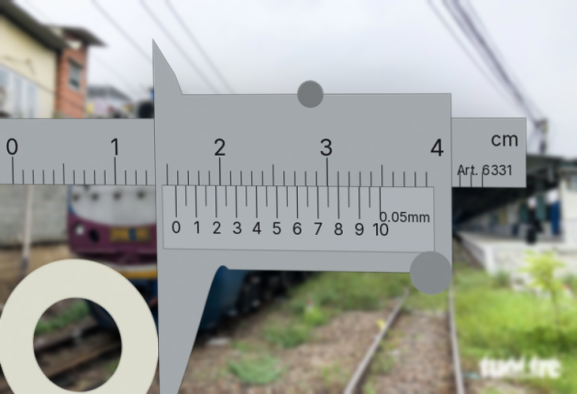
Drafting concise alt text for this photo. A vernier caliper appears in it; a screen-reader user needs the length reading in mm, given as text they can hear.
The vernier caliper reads 15.8 mm
